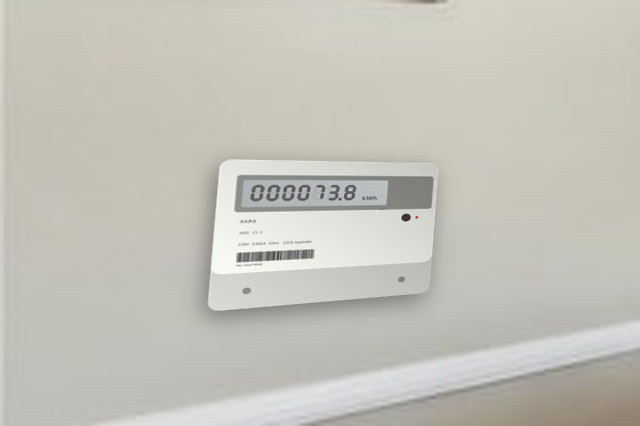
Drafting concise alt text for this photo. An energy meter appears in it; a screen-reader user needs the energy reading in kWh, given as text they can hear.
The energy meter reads 73.8 kWh
